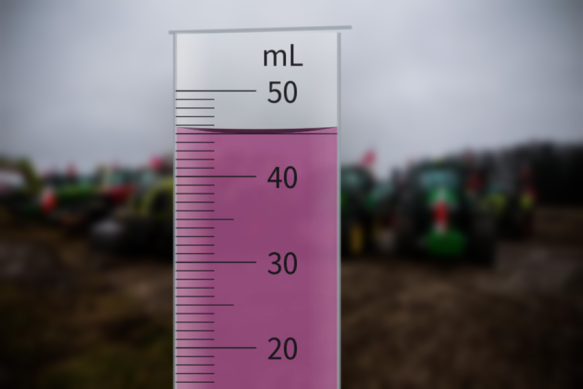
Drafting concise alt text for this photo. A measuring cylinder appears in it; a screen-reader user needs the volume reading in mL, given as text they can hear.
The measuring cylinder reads 45 mL
